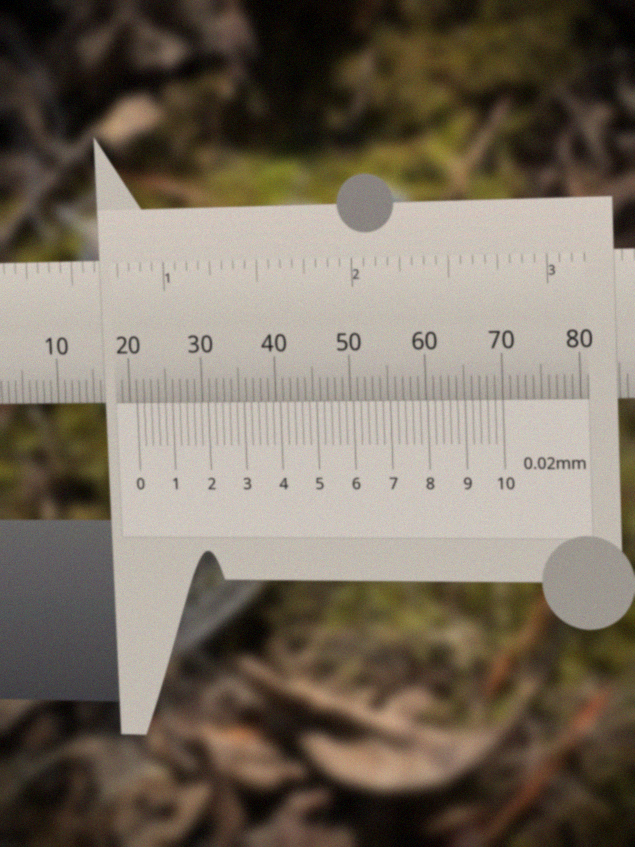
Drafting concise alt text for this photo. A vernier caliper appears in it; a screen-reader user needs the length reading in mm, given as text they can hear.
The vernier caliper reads 21.0 mm
